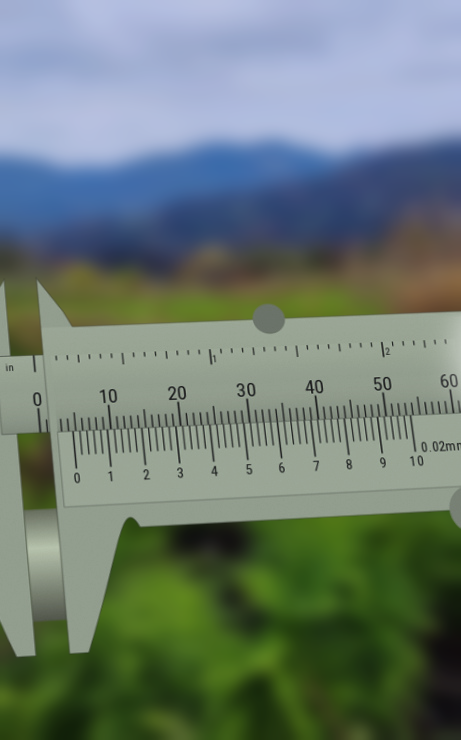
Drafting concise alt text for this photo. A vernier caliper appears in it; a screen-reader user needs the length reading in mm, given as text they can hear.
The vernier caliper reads 4.6 mm
